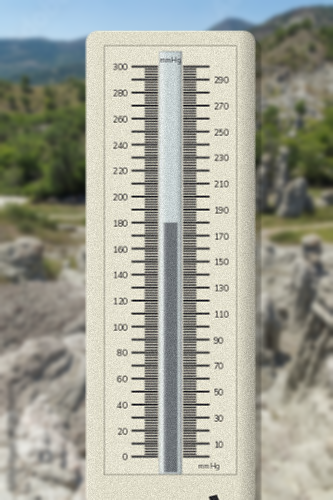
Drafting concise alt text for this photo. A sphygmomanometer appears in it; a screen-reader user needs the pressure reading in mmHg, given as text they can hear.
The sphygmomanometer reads 180 mmHg
